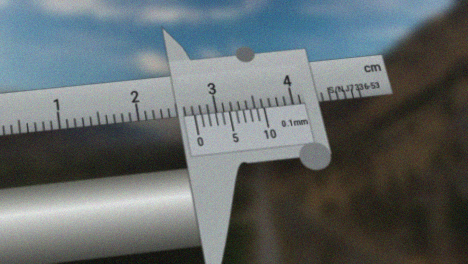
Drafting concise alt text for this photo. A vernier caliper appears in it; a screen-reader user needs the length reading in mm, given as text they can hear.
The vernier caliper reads 27.2 mm
